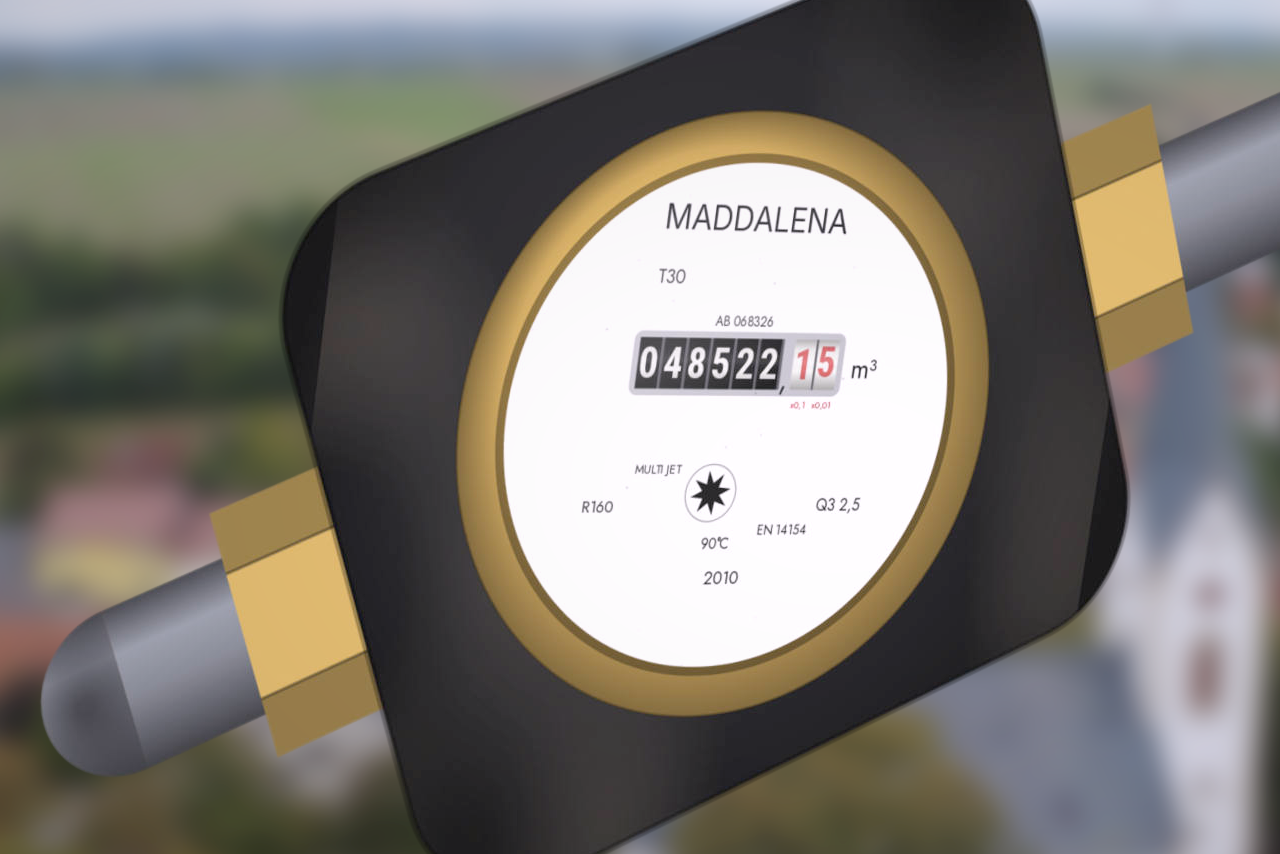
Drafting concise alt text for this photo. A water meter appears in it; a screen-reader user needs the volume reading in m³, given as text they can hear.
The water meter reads 48522.15 m³
